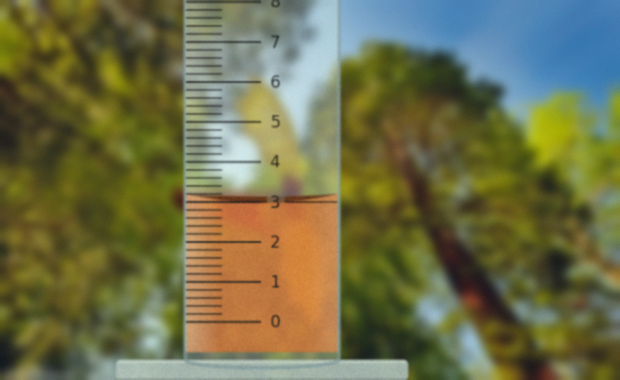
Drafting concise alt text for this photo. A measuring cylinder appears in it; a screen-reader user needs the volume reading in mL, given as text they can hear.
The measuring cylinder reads 3 mL
